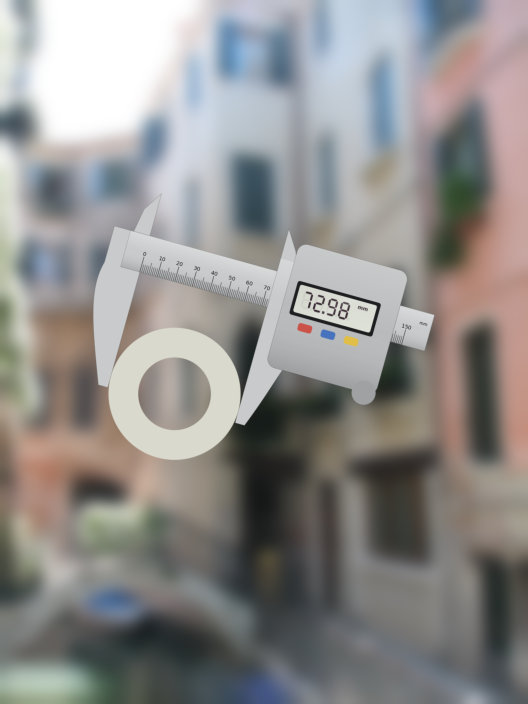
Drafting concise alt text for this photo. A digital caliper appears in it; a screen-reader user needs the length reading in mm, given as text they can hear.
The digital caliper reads 72.98 mm
